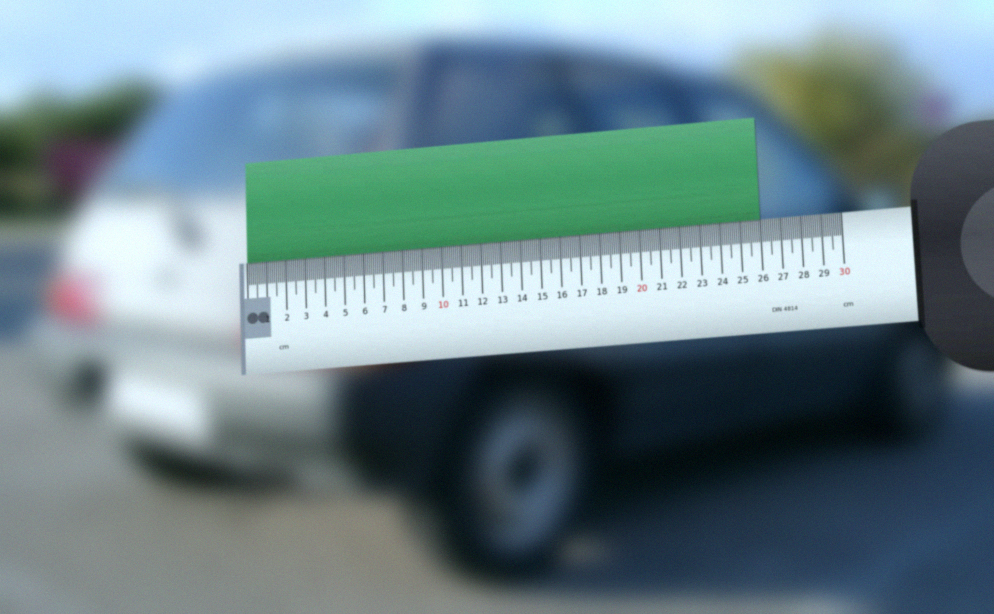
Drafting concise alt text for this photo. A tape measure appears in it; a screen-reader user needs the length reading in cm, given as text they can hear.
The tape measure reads 26 cm
